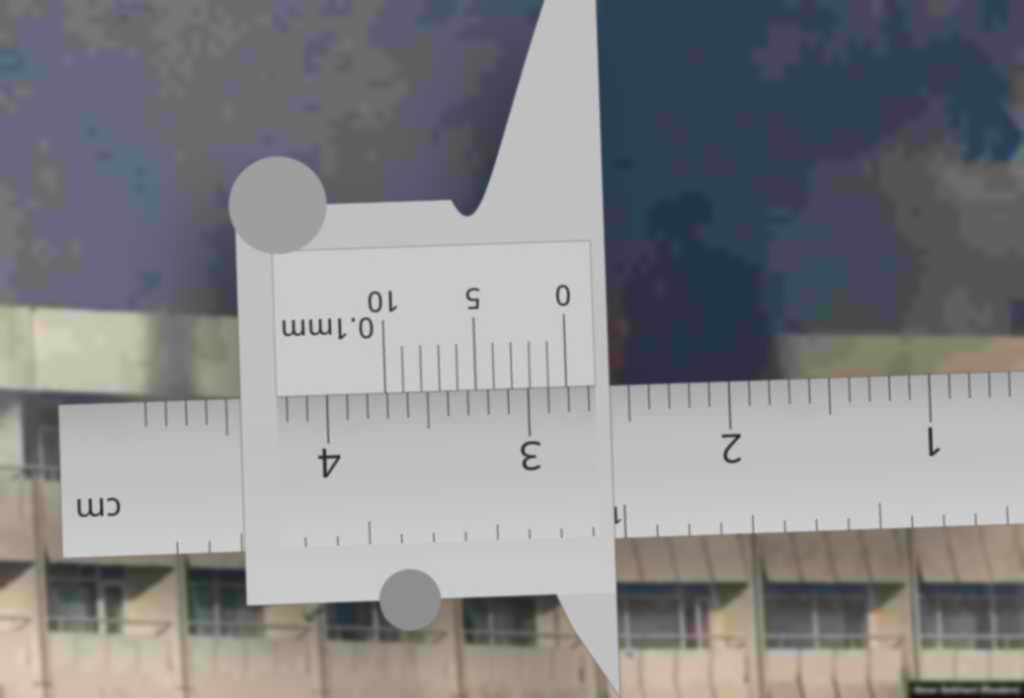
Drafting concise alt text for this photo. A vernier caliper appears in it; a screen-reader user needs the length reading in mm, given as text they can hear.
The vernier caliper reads 28.1 mm
